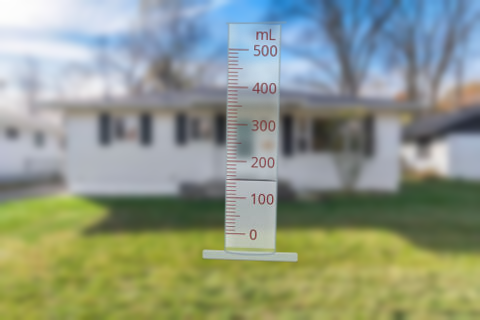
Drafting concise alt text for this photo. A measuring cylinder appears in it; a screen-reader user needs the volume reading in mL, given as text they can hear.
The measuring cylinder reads 150 mL
